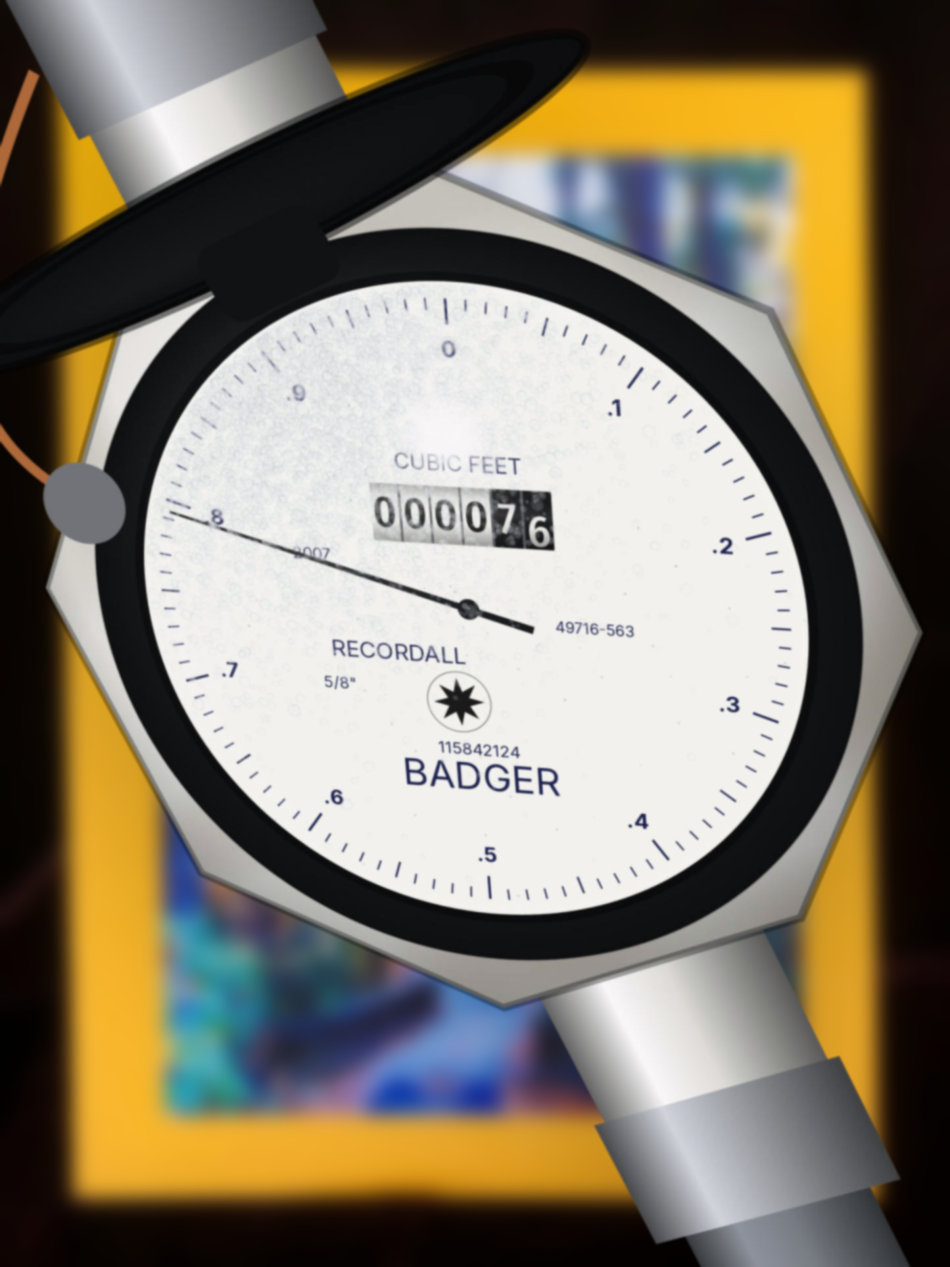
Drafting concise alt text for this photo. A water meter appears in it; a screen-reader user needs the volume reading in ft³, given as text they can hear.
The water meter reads 75.79 ft³
